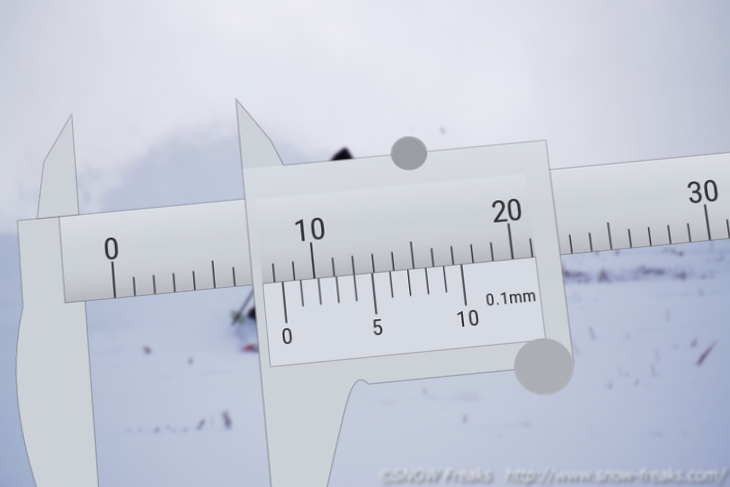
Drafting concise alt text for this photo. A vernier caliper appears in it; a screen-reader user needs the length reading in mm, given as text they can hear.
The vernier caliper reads 8.4 mm
